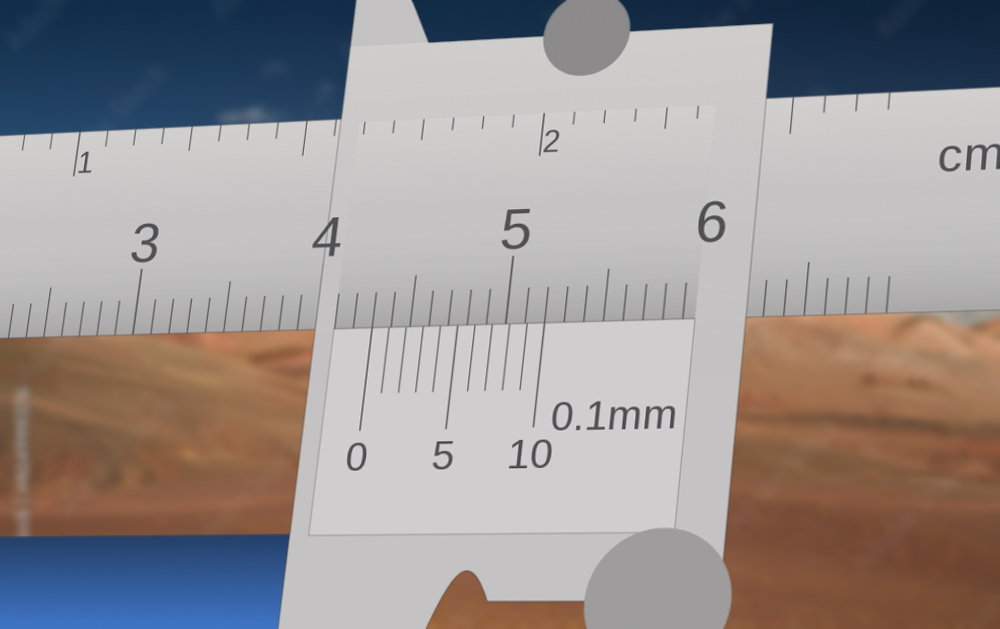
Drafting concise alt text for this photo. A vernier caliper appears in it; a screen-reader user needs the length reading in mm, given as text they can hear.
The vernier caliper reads 43.0 mm
